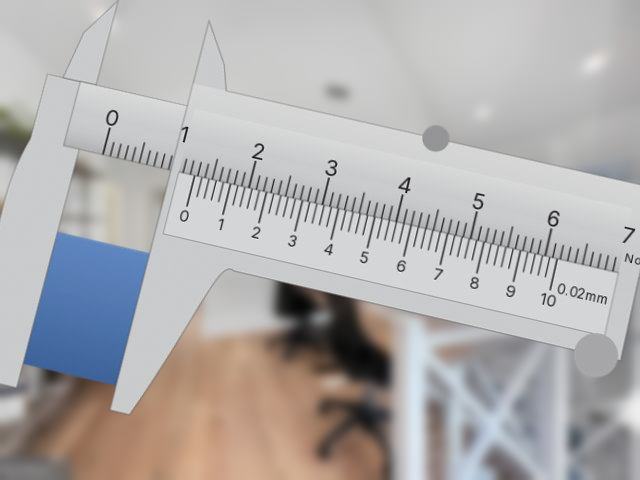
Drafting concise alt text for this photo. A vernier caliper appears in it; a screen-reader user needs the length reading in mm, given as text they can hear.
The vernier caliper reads 12.6 mm
